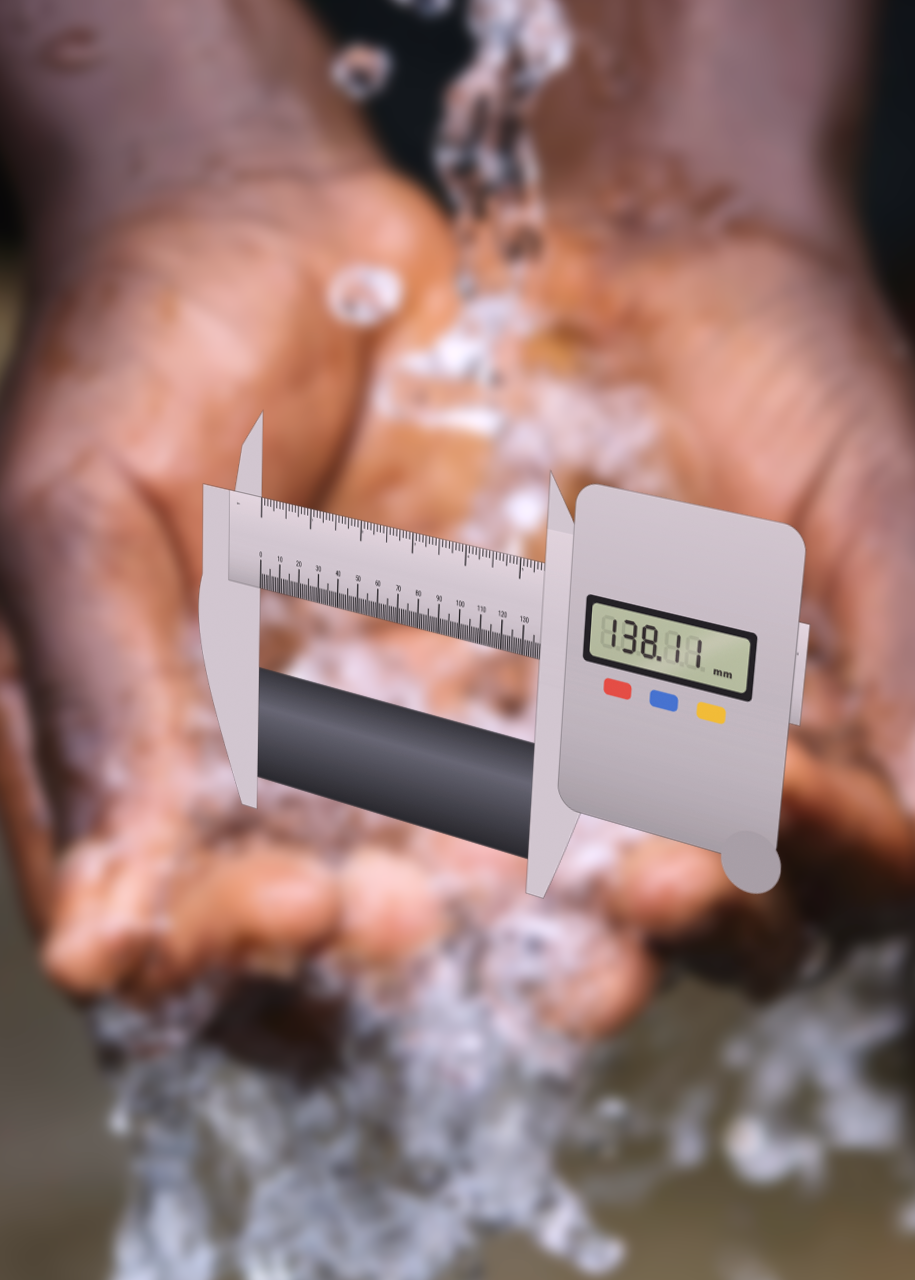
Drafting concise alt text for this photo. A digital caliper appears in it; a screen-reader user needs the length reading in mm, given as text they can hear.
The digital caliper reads 138.11 mm
